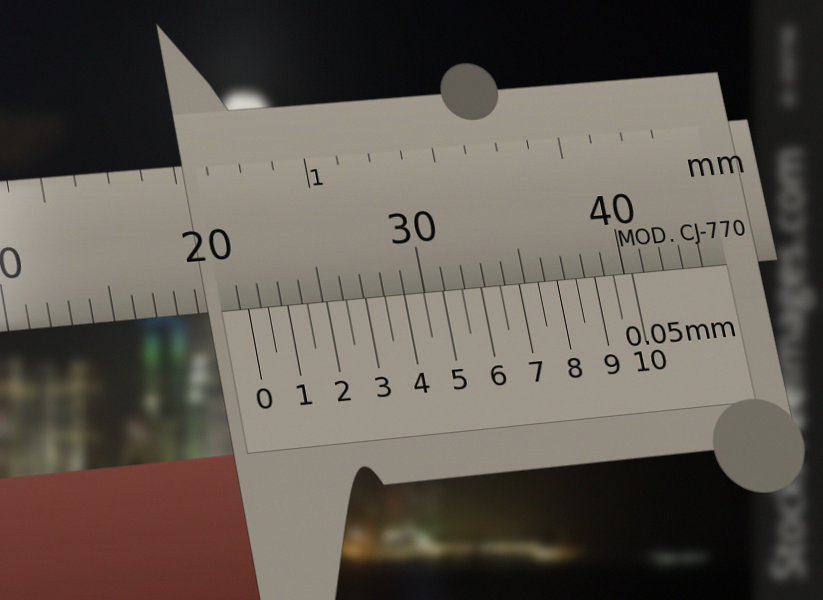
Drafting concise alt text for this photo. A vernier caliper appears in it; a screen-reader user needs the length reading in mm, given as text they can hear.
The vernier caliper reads 21.4 mm
